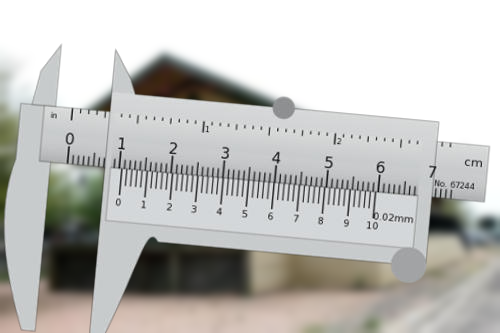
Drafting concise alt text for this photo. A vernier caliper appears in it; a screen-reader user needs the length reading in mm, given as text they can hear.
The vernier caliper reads 10.5 mm
